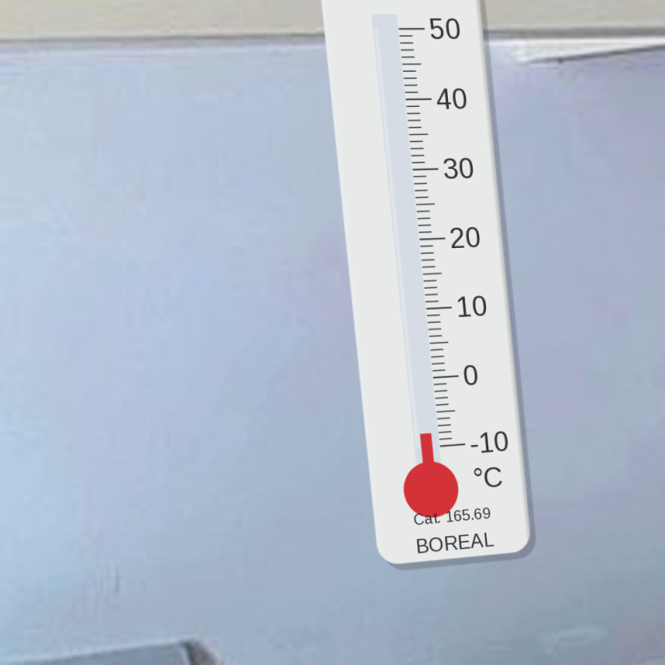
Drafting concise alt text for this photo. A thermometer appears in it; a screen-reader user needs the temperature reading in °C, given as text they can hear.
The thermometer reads -8 °C
